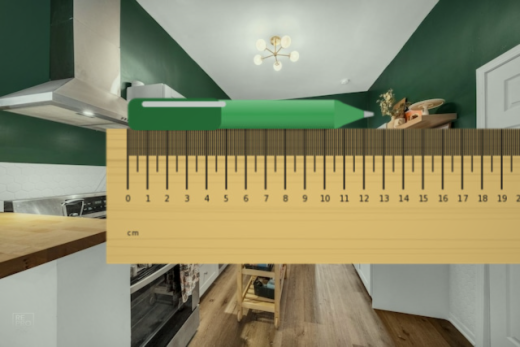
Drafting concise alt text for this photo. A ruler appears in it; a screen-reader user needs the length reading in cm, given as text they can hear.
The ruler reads 12.5 cm
